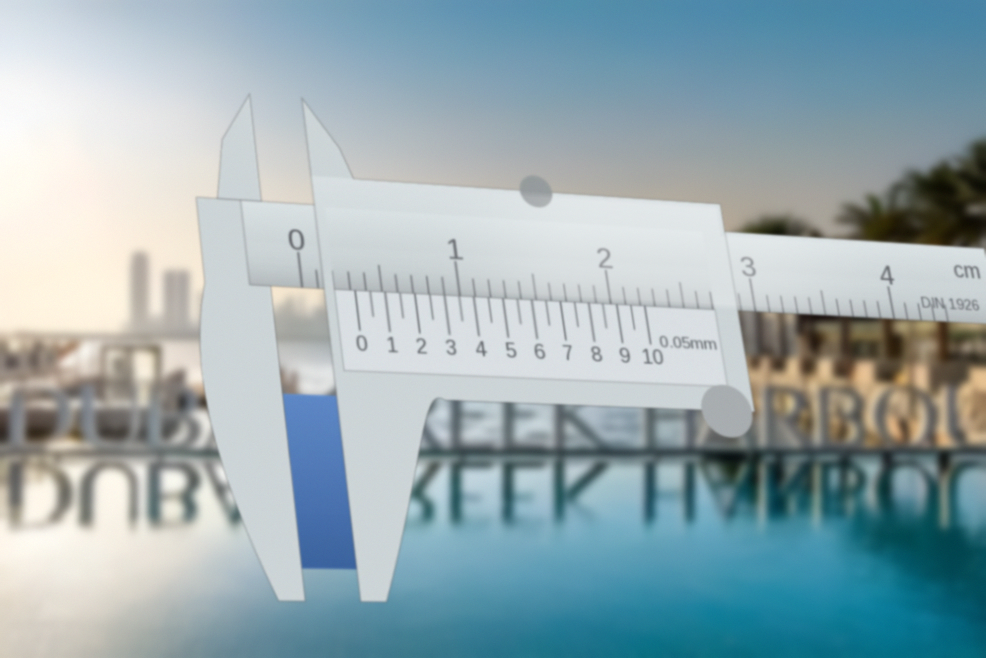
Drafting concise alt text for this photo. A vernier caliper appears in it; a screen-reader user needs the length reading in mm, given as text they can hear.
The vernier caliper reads 3.3 mm
